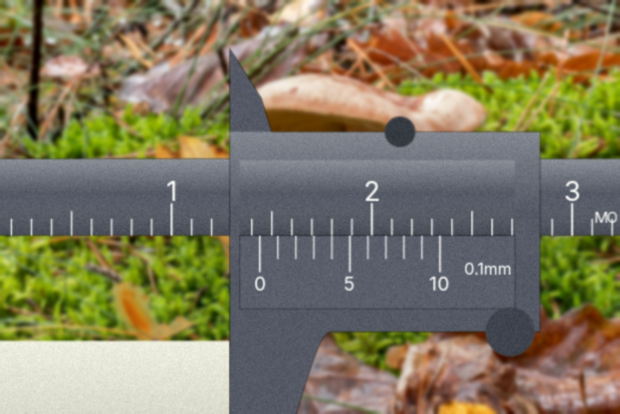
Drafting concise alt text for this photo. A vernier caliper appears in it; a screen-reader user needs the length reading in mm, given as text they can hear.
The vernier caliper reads 14.4 mm
